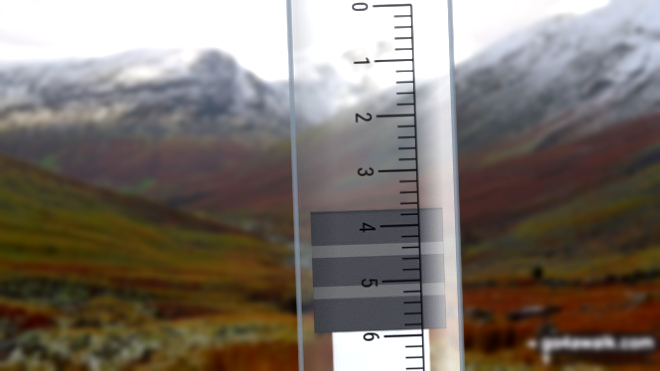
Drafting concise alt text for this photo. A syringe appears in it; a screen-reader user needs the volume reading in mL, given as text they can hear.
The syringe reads 3.7 mL
